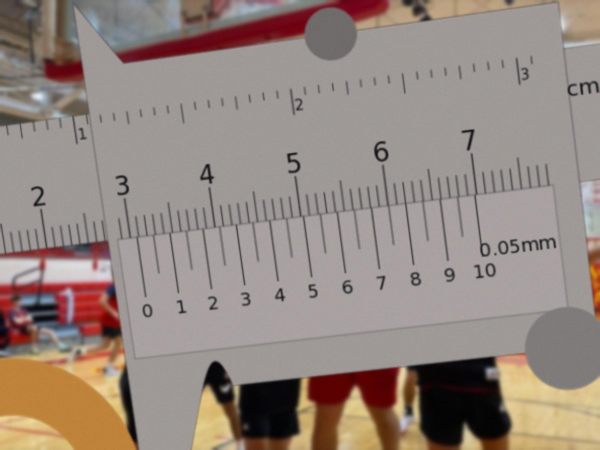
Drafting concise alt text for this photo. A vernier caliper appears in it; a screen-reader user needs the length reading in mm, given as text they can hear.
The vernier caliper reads 30.8 mm
